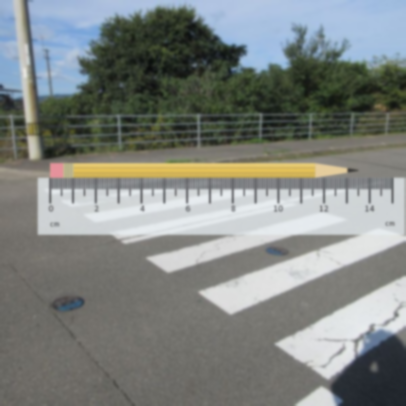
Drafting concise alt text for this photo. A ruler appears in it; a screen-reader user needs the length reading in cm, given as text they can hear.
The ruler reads 13.5 cm
